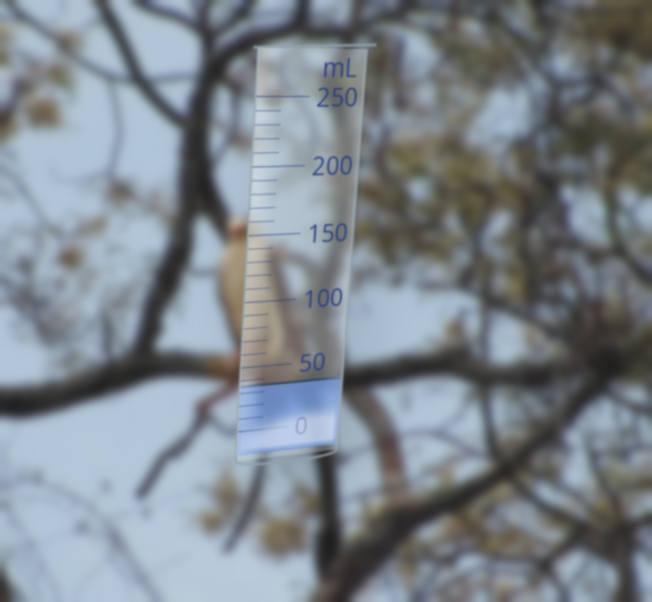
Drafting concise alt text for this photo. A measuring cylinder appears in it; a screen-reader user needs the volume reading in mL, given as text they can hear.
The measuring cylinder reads 35 mL
